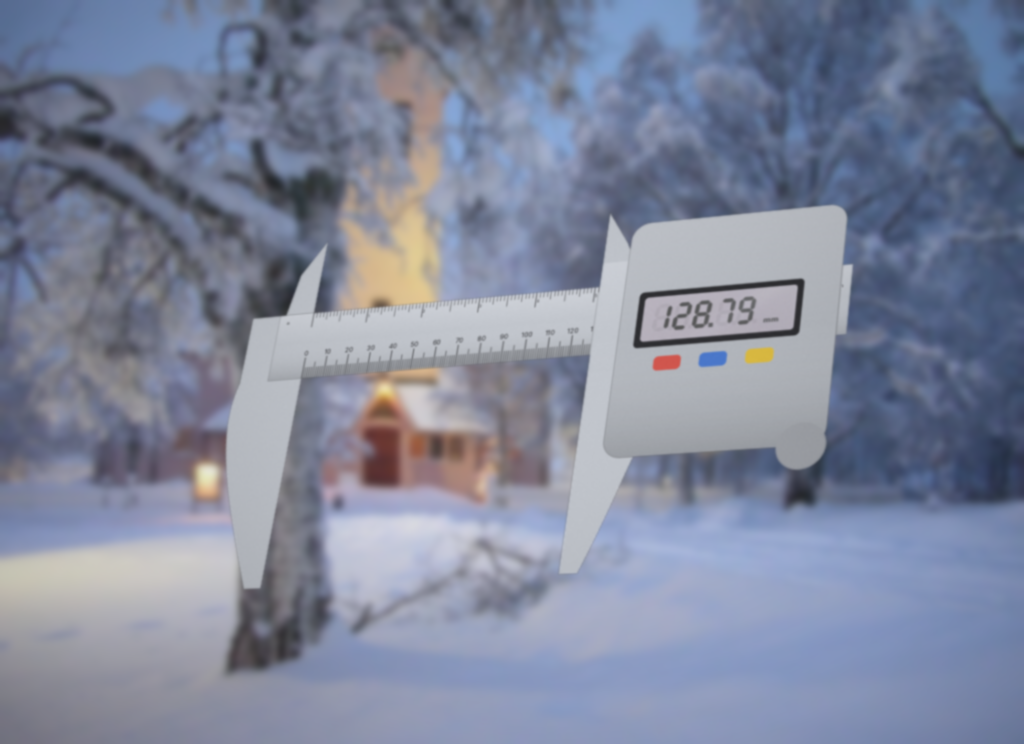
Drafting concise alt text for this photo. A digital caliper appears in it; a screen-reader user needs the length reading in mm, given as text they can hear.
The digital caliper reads 128.79 mm
